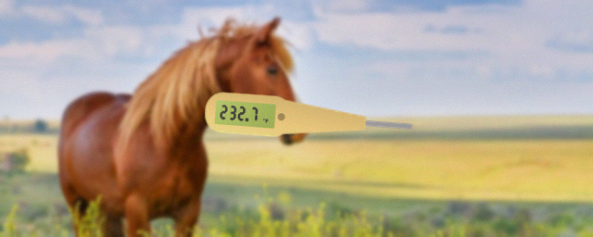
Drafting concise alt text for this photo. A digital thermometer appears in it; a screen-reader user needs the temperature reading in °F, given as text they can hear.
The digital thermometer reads 232.7 °F
